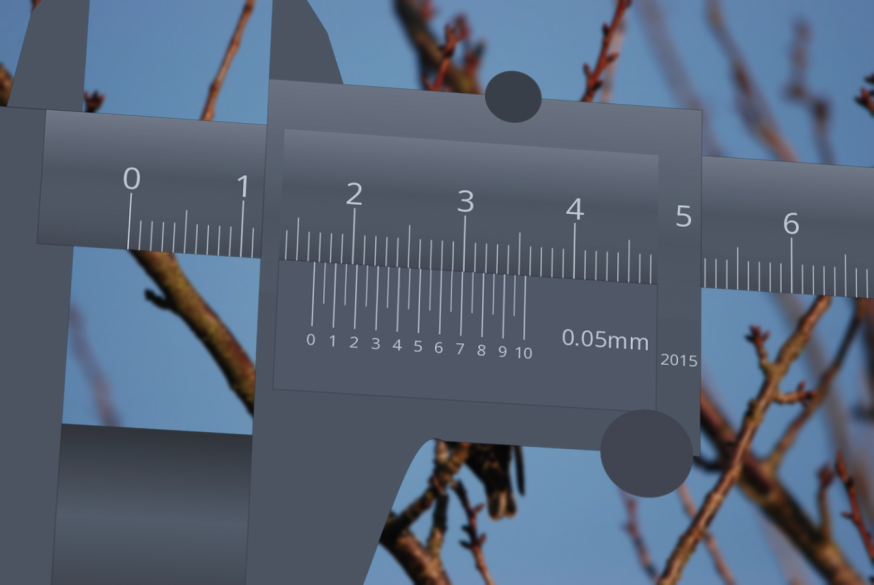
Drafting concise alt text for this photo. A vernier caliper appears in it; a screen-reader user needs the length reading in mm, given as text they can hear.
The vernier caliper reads 16.6 mm
